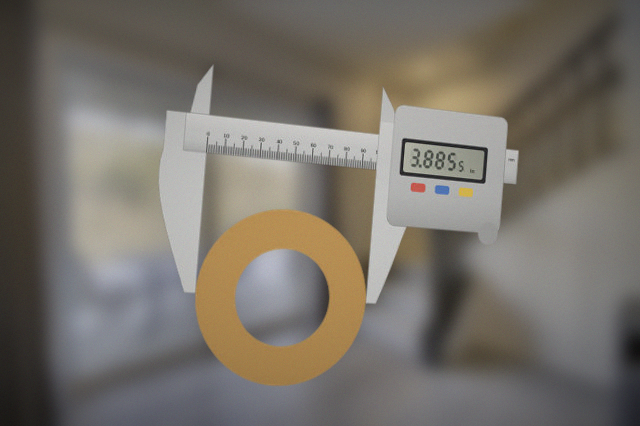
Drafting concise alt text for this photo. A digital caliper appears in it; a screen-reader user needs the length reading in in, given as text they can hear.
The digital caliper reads 3.8855 in
